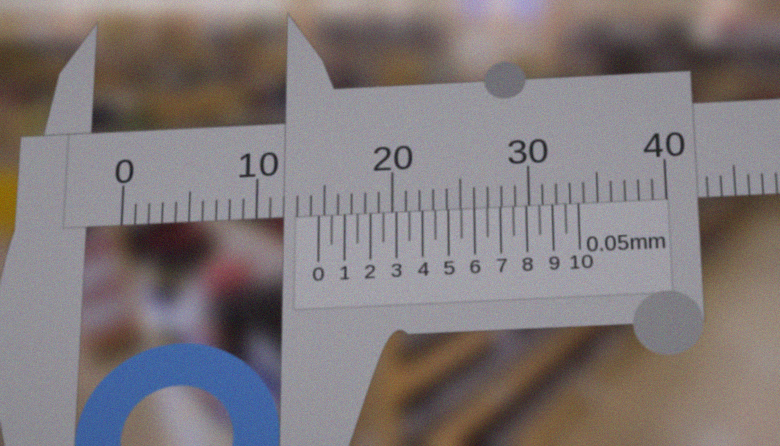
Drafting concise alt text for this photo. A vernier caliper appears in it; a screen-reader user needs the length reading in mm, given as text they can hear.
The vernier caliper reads 14.6 mm
